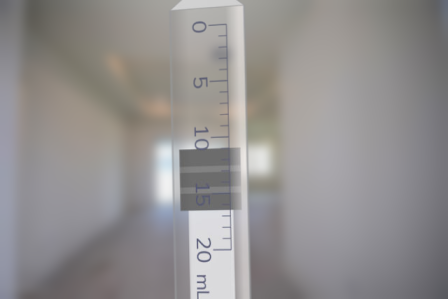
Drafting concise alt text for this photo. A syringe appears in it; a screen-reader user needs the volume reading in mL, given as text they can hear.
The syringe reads 11 mL
